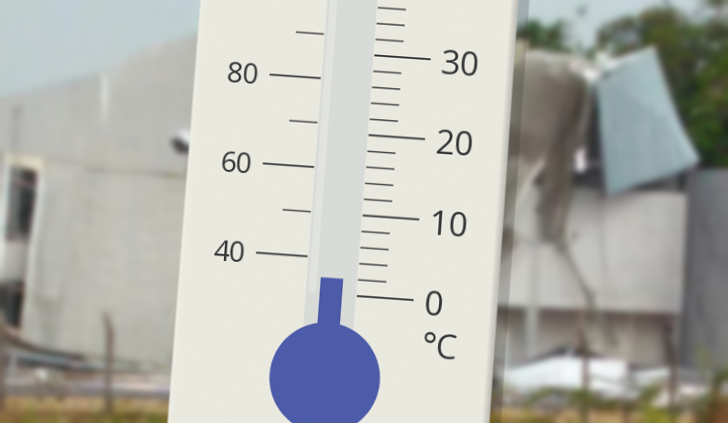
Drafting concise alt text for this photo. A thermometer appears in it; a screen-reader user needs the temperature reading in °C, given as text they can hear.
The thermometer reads 2 °C
